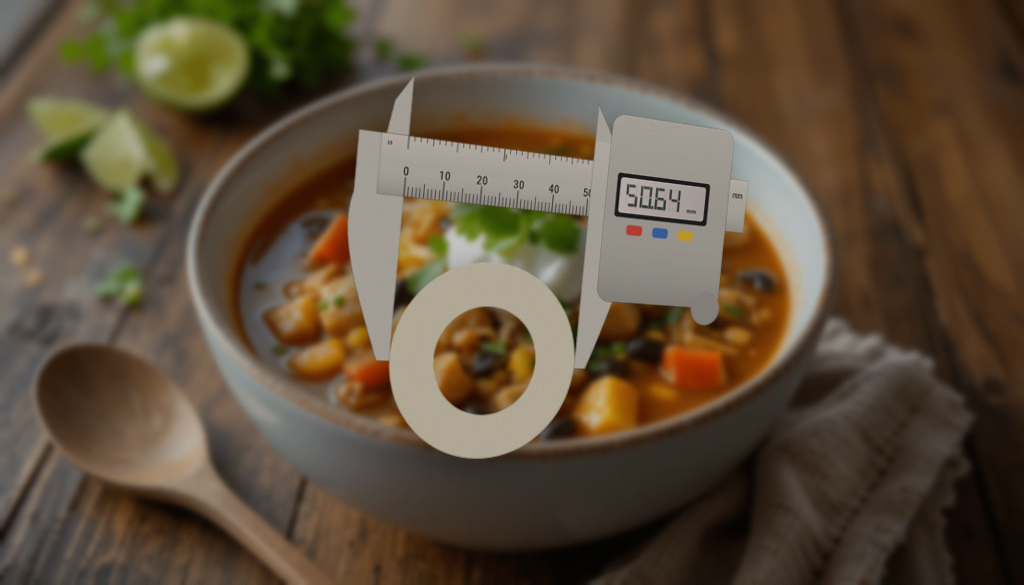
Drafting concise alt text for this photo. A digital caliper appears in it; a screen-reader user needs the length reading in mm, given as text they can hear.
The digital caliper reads 50.64 mm
